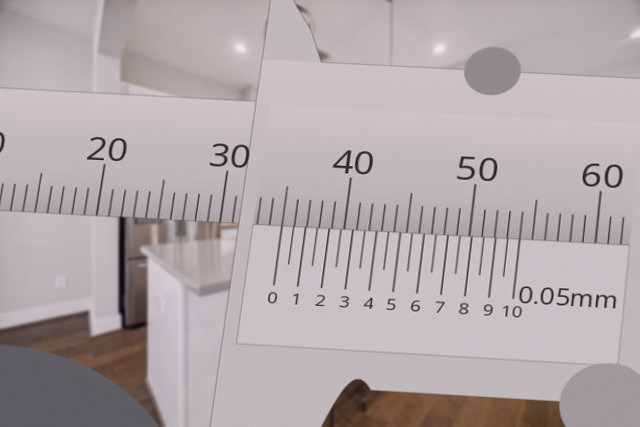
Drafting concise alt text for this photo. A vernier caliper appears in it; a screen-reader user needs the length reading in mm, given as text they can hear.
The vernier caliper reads 35.0 mm
